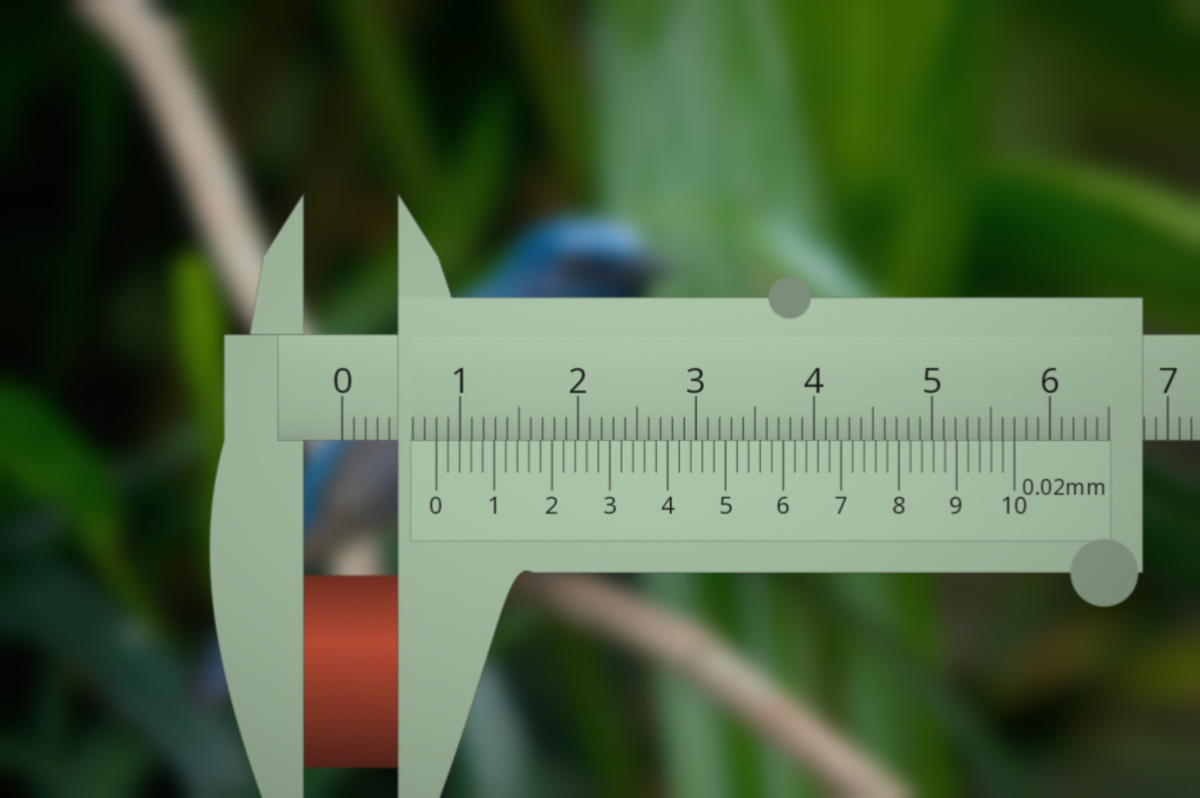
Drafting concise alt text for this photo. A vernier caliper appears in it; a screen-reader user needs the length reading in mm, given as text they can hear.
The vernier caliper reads 8.0 mm
